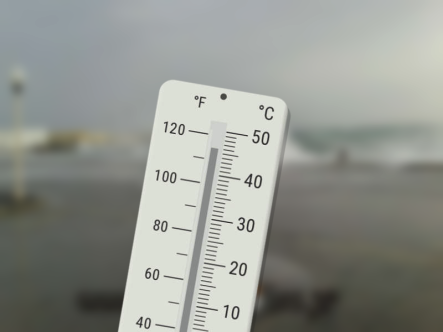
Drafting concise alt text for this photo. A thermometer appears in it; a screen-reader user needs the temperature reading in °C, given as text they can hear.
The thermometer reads 46 °C
